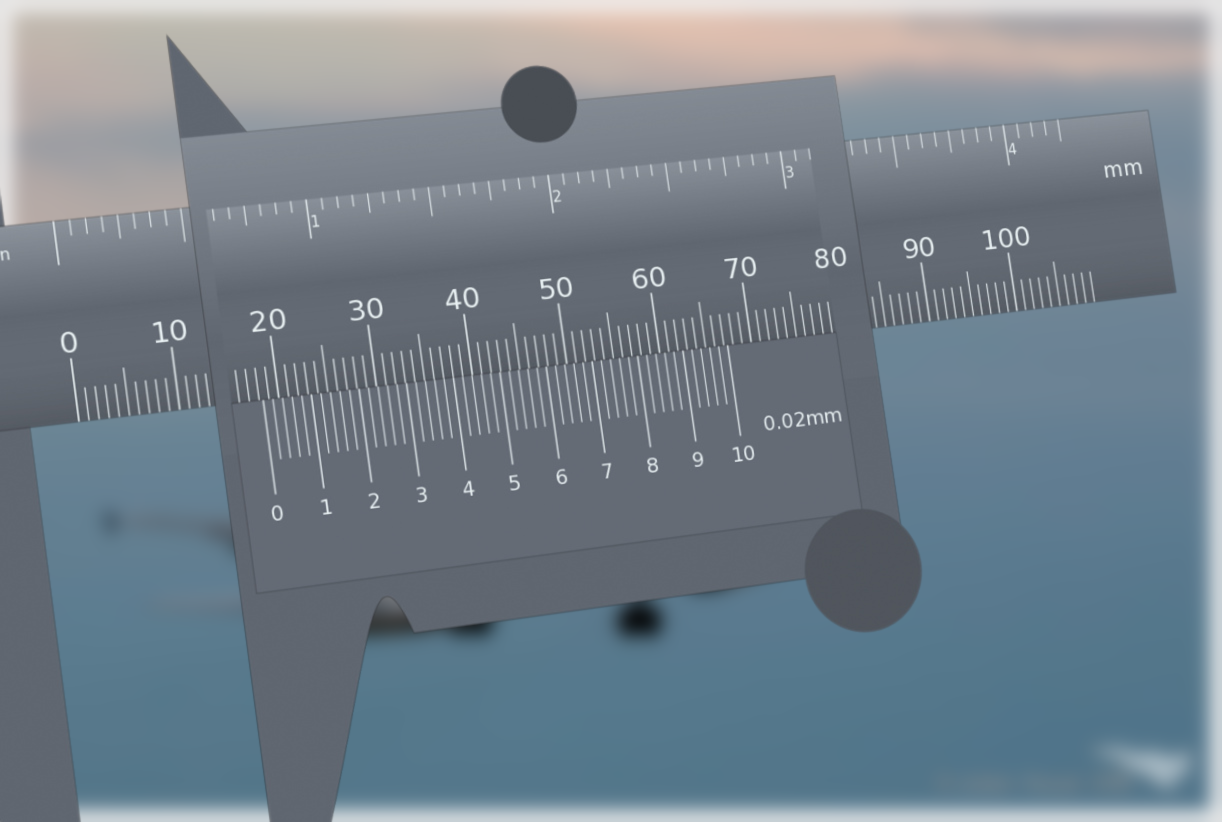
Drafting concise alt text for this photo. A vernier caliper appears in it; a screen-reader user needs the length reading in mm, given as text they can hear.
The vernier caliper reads 18.4 mm
